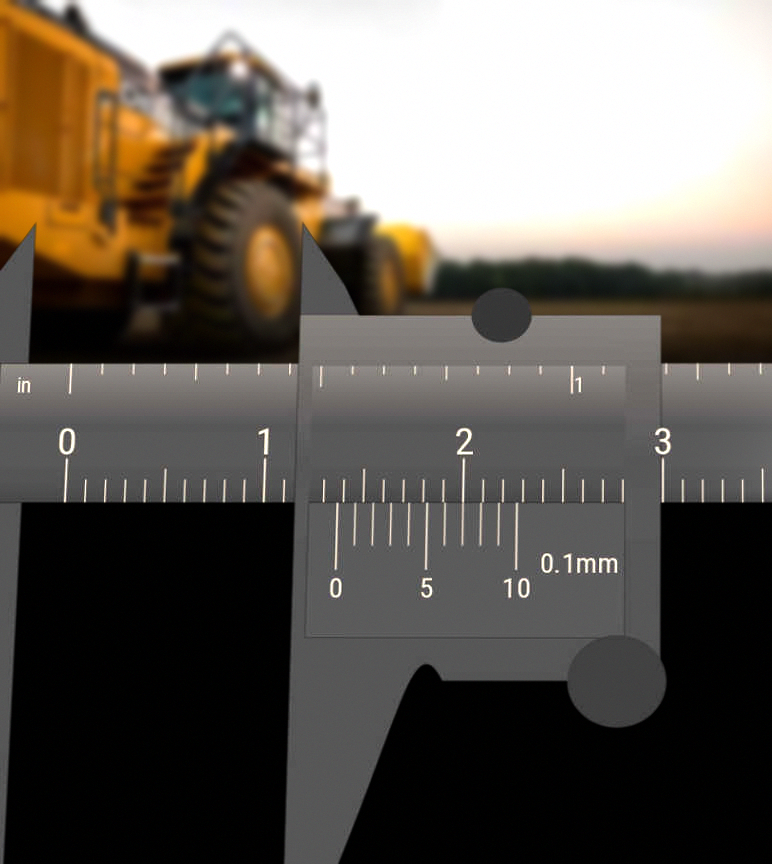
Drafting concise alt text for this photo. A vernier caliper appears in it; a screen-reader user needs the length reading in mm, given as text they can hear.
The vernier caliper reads 13.7 mm
